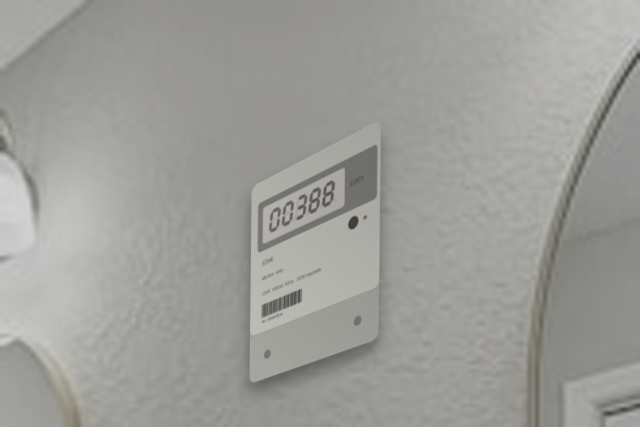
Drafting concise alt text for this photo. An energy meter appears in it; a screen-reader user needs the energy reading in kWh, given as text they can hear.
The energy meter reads 388 kWh
